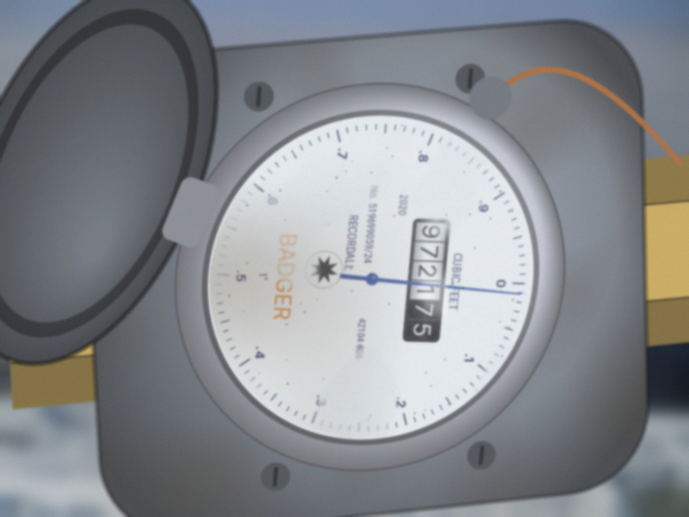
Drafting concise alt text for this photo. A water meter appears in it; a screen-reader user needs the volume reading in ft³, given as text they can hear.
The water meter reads 972175.01 ft³
